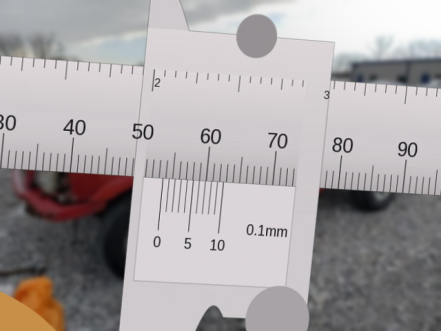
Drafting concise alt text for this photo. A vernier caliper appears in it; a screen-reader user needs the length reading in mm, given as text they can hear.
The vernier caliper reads 53.6 mm
